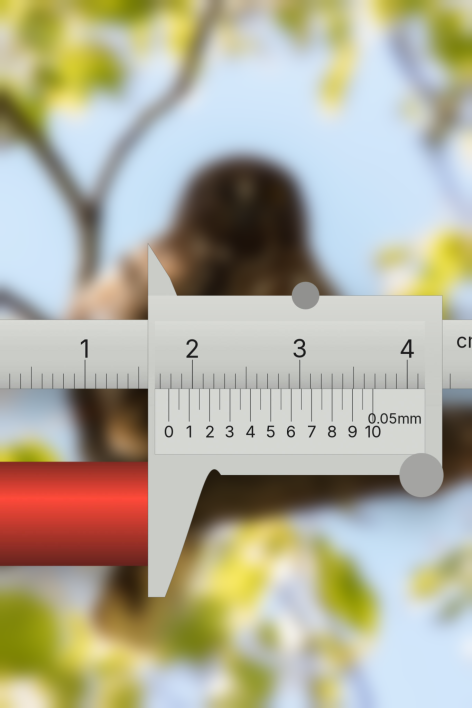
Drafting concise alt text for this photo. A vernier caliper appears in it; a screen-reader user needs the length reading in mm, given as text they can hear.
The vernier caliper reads 17.8 mm
